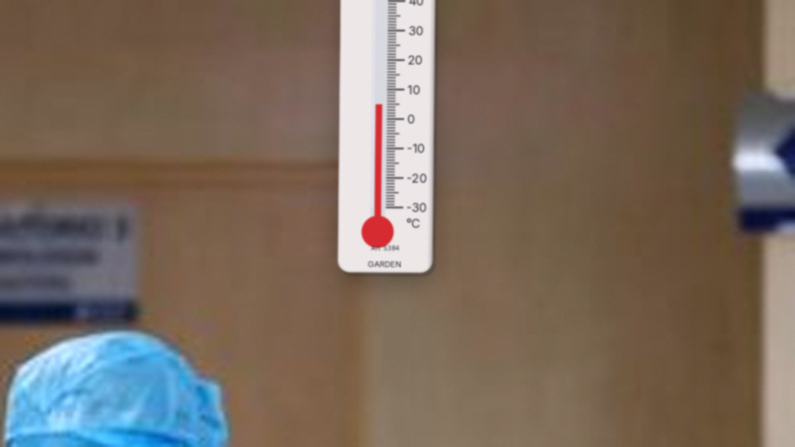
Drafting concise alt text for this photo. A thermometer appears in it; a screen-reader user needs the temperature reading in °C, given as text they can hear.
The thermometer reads 5 °C
